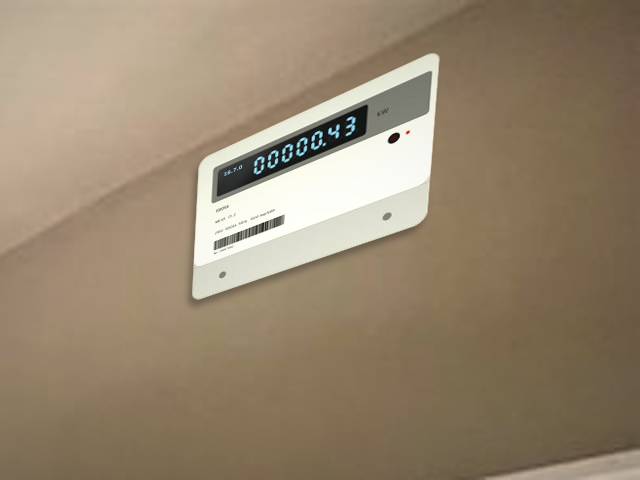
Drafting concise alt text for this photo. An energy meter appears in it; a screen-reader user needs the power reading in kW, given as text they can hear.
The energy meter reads 0.43 kW
